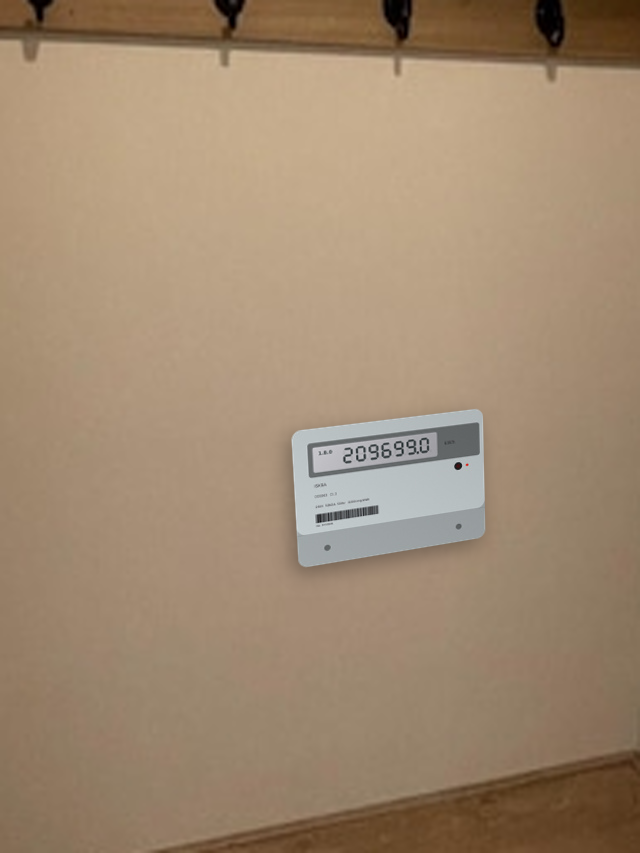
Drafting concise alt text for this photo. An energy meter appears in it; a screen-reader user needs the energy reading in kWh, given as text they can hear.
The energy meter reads 209699.0 kWh
